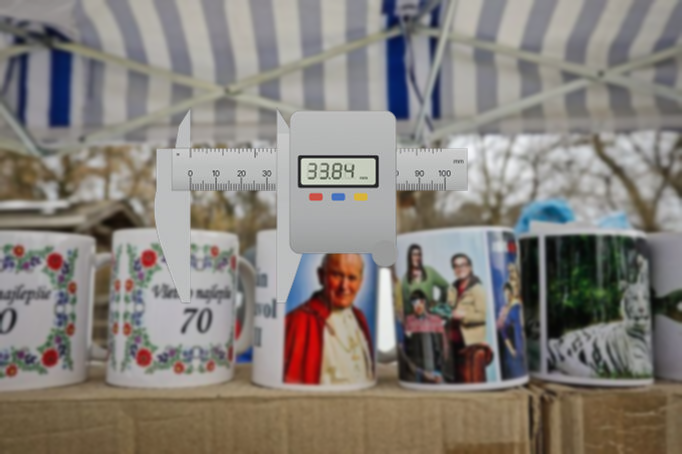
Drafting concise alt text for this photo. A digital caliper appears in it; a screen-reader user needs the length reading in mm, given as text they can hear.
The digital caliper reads 33.84 mm
